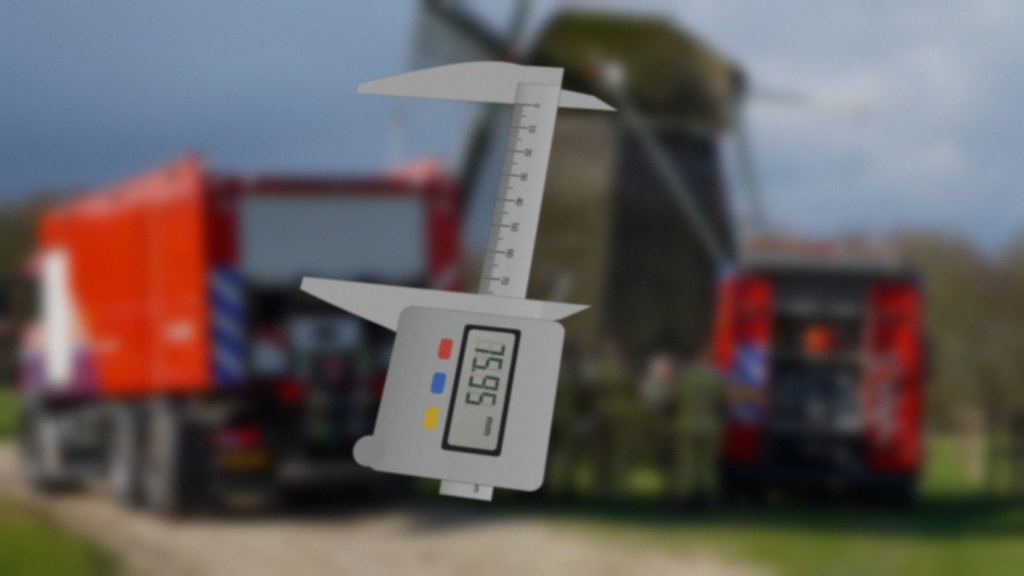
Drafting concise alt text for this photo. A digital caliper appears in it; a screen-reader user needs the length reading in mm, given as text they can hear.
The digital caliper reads 75.95 mm
